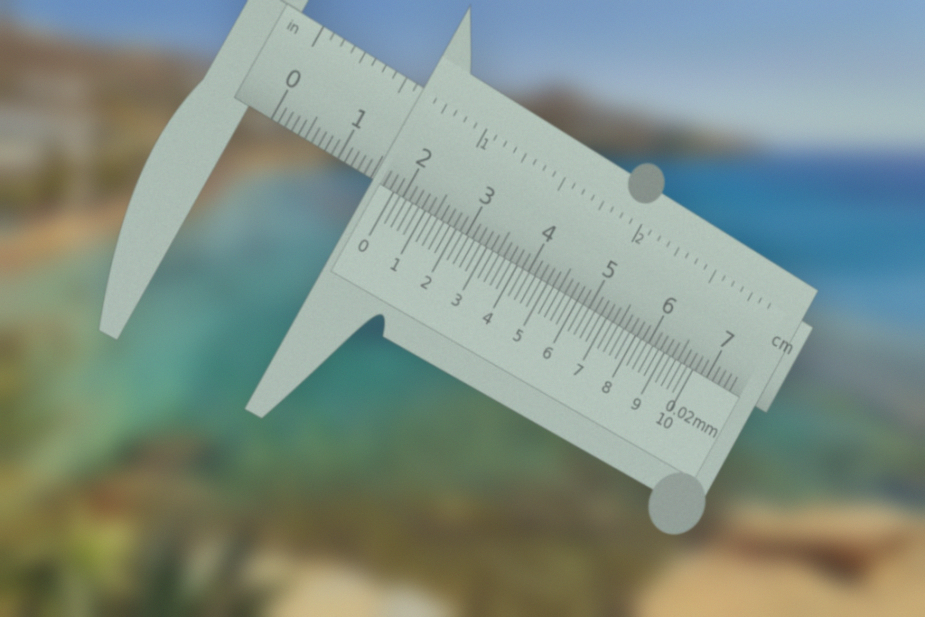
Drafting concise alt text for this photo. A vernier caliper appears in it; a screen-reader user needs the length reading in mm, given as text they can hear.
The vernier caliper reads 18.6 mm
